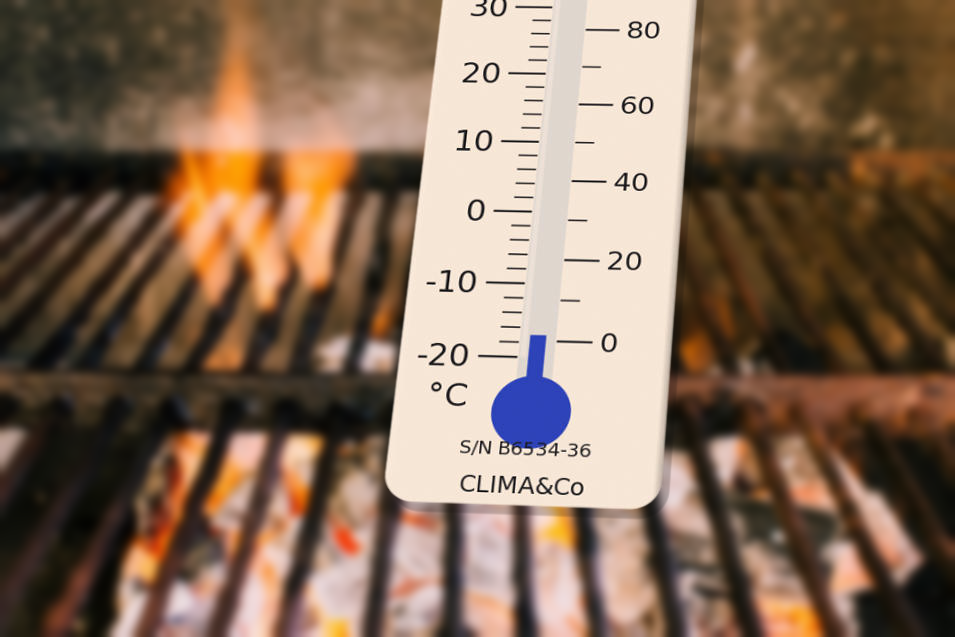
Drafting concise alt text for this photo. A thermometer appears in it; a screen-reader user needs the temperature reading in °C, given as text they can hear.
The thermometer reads -17 °C
